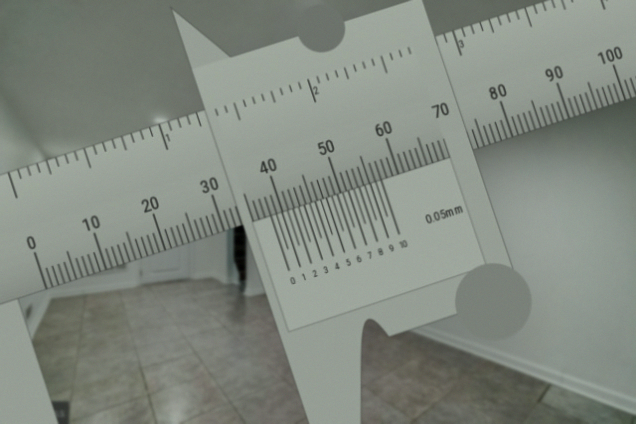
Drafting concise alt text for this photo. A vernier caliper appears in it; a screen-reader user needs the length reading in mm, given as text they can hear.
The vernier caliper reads 38.0 mm
